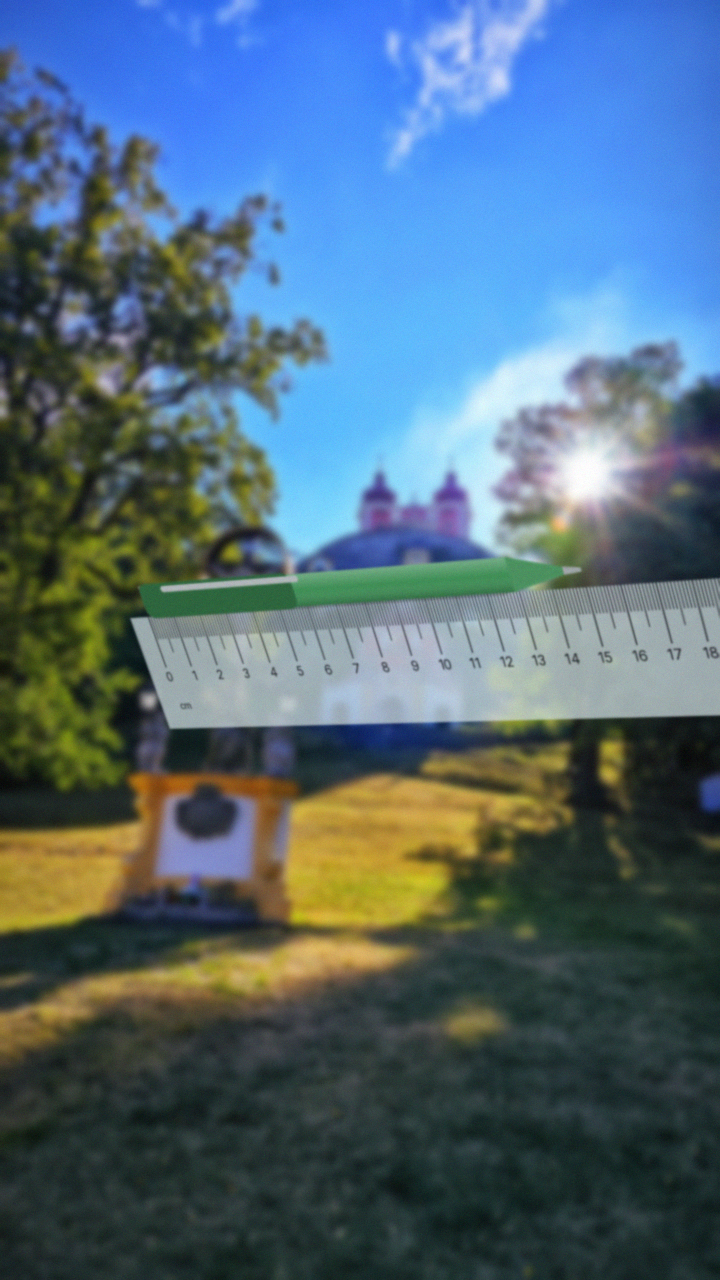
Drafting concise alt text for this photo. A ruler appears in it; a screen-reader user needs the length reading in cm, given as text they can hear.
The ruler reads 15 cm
